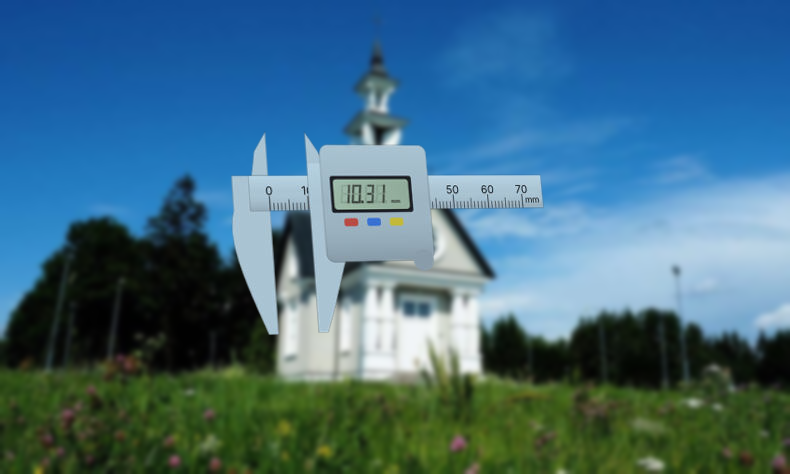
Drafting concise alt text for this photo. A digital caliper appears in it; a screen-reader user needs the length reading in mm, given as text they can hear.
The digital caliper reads 10.31 mm
